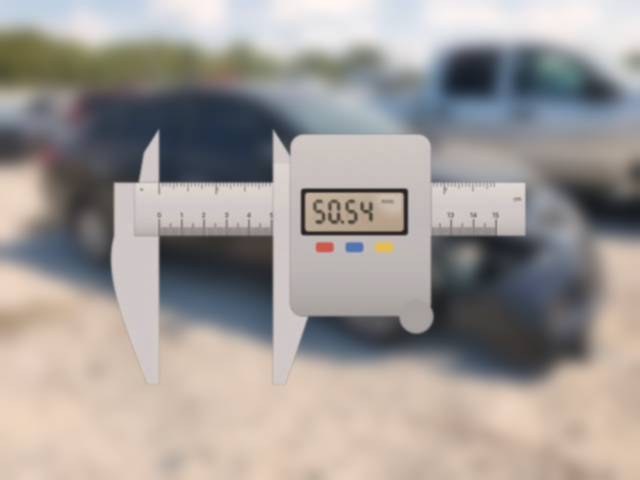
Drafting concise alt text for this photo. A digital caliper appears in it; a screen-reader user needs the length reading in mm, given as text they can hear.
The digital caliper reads 50.54 mm
